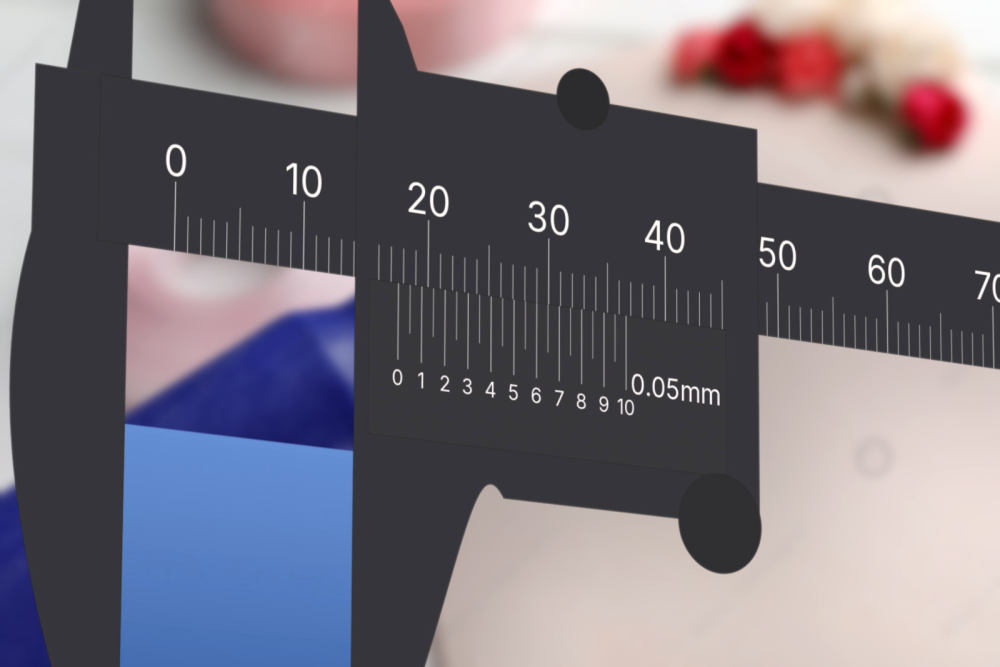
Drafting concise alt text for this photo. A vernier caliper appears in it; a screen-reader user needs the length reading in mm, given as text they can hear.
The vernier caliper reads 17.6 mm
